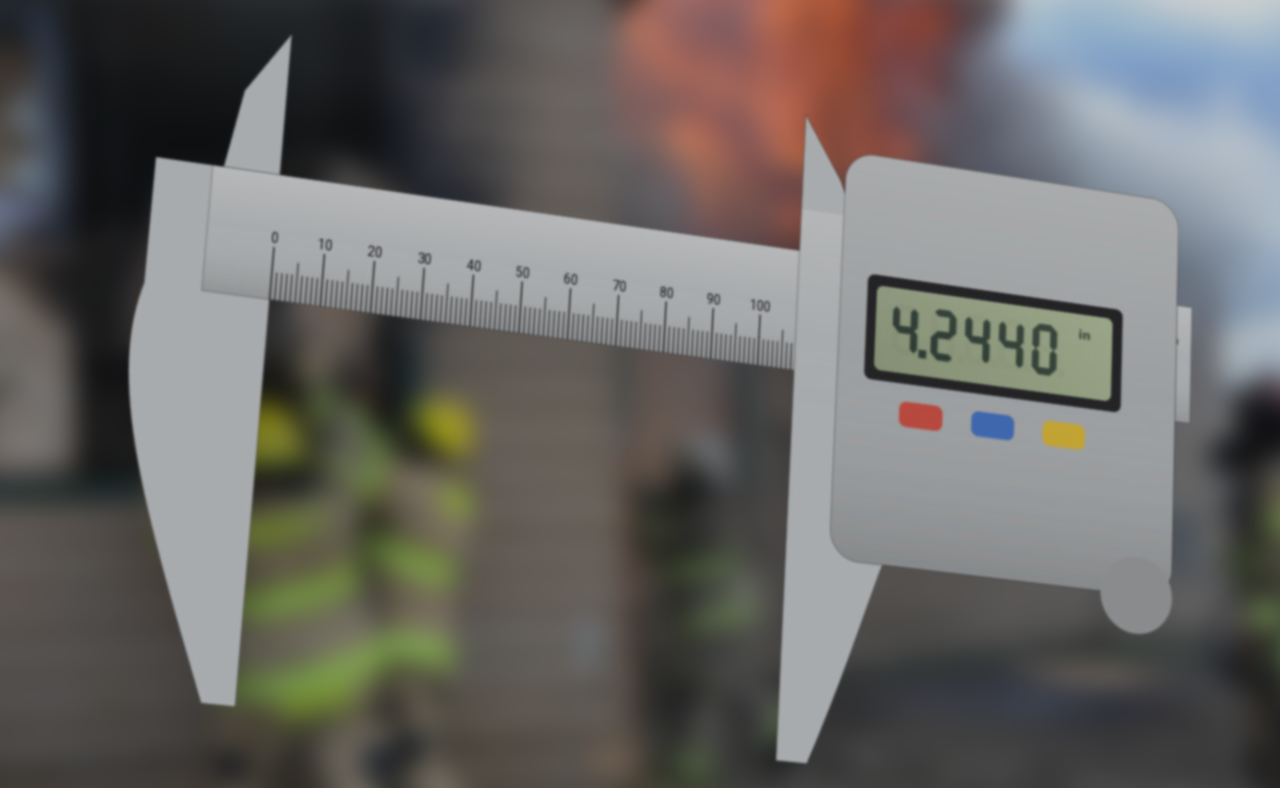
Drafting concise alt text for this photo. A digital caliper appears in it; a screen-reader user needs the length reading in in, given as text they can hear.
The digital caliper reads 4.2440 in
